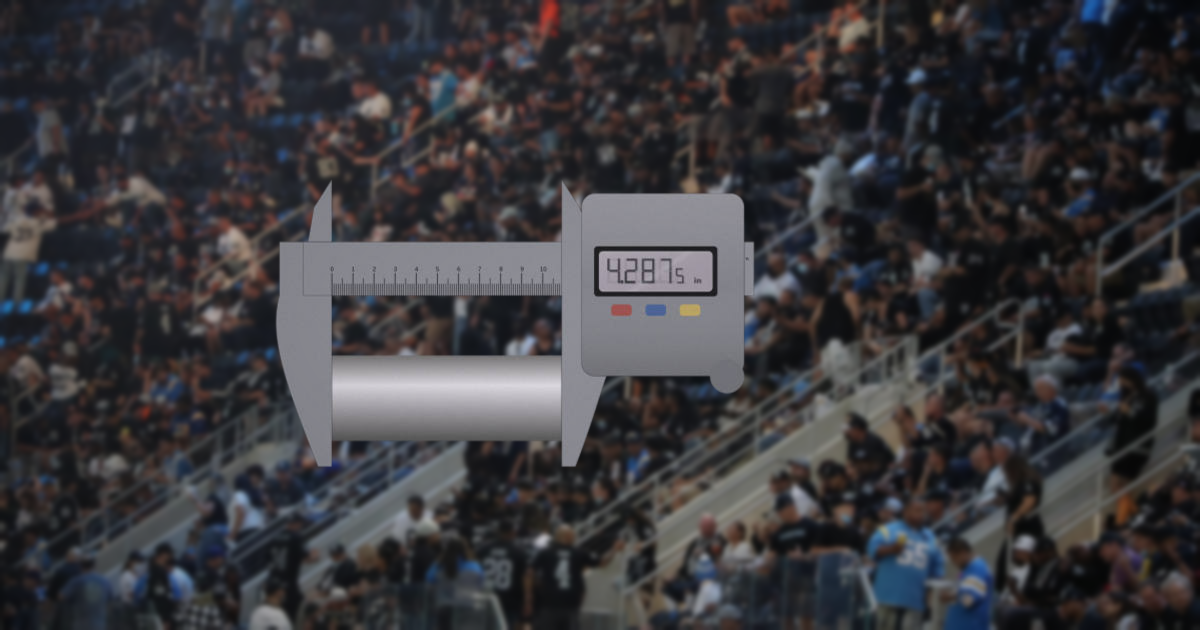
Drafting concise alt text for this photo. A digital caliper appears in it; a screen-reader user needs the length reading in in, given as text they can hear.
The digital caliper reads 4.2875 in
